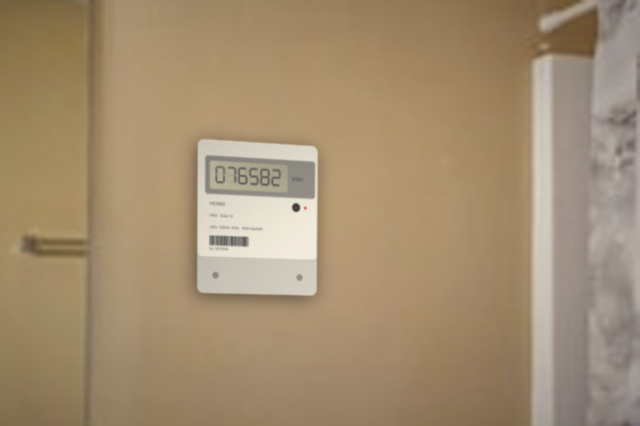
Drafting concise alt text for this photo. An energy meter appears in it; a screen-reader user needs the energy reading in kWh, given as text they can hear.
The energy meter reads 76582 kWh
